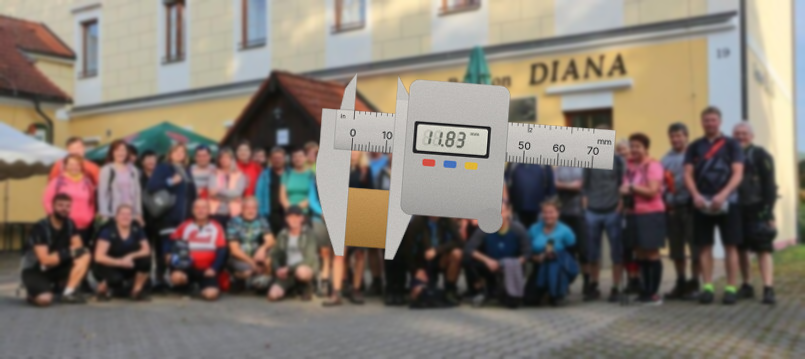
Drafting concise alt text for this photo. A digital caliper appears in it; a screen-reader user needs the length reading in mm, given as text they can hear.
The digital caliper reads 11.83 mm
